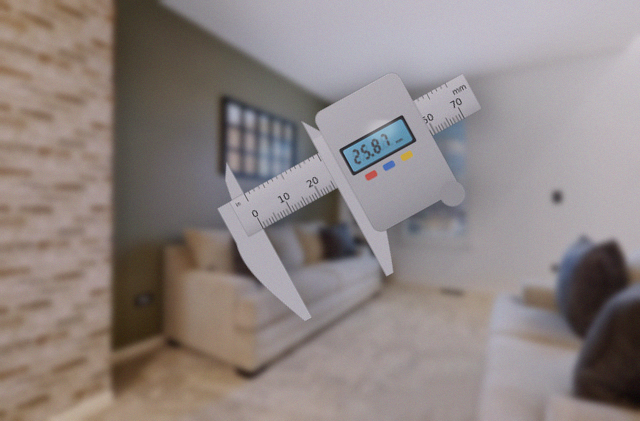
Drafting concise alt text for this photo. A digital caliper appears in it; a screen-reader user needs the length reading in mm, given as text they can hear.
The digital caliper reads 25.87 mm
